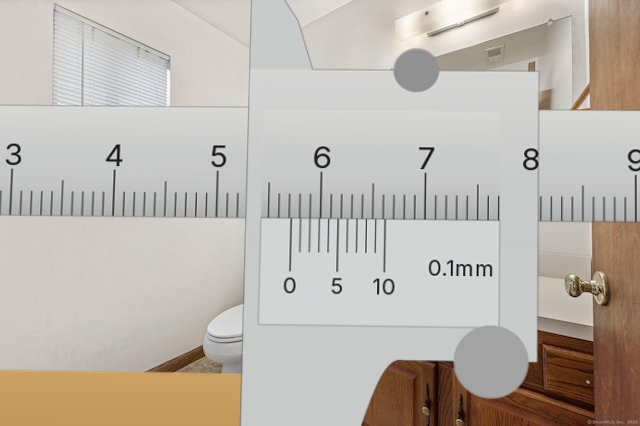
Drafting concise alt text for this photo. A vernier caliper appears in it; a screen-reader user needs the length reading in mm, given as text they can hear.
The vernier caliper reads 57.2 mm
